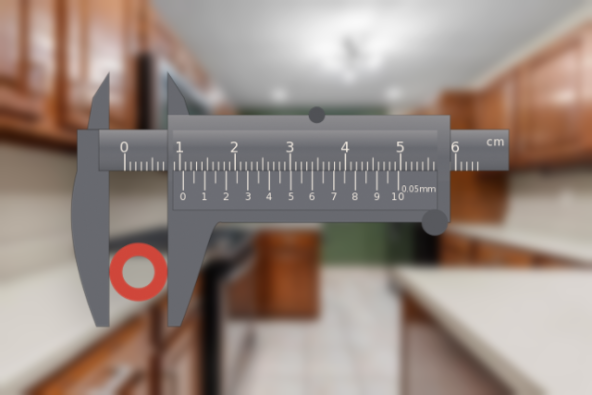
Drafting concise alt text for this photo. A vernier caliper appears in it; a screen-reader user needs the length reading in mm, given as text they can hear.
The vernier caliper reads 10.6 mm
